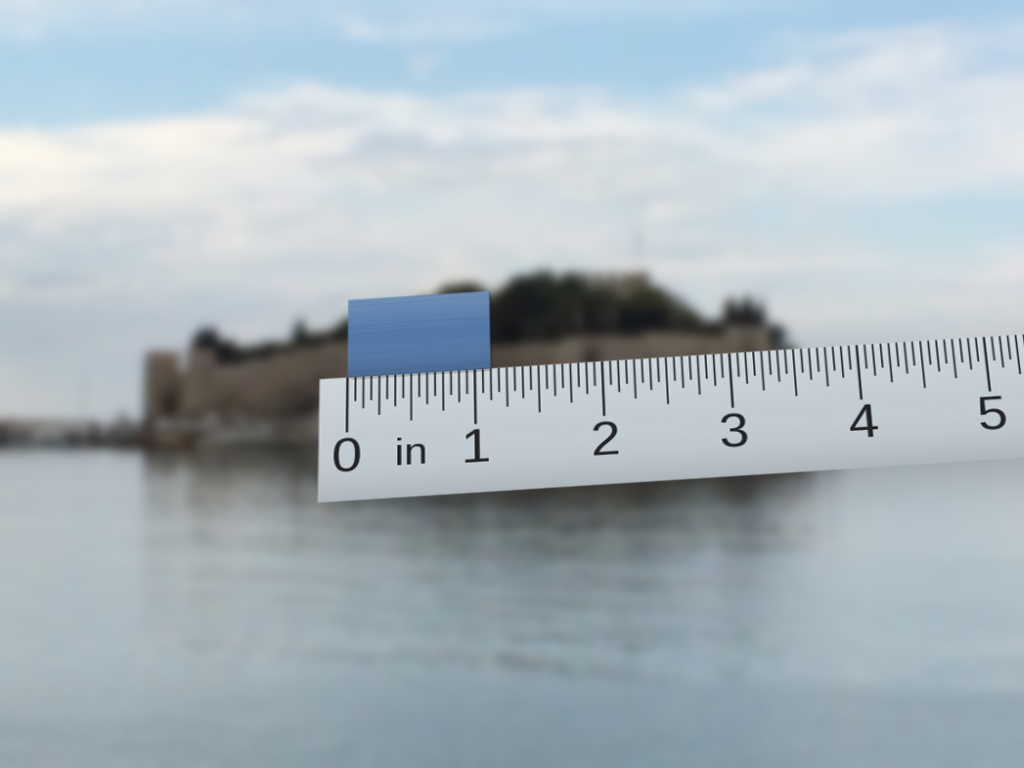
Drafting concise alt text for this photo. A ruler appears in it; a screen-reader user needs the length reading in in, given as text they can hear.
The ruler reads 1.125 in
